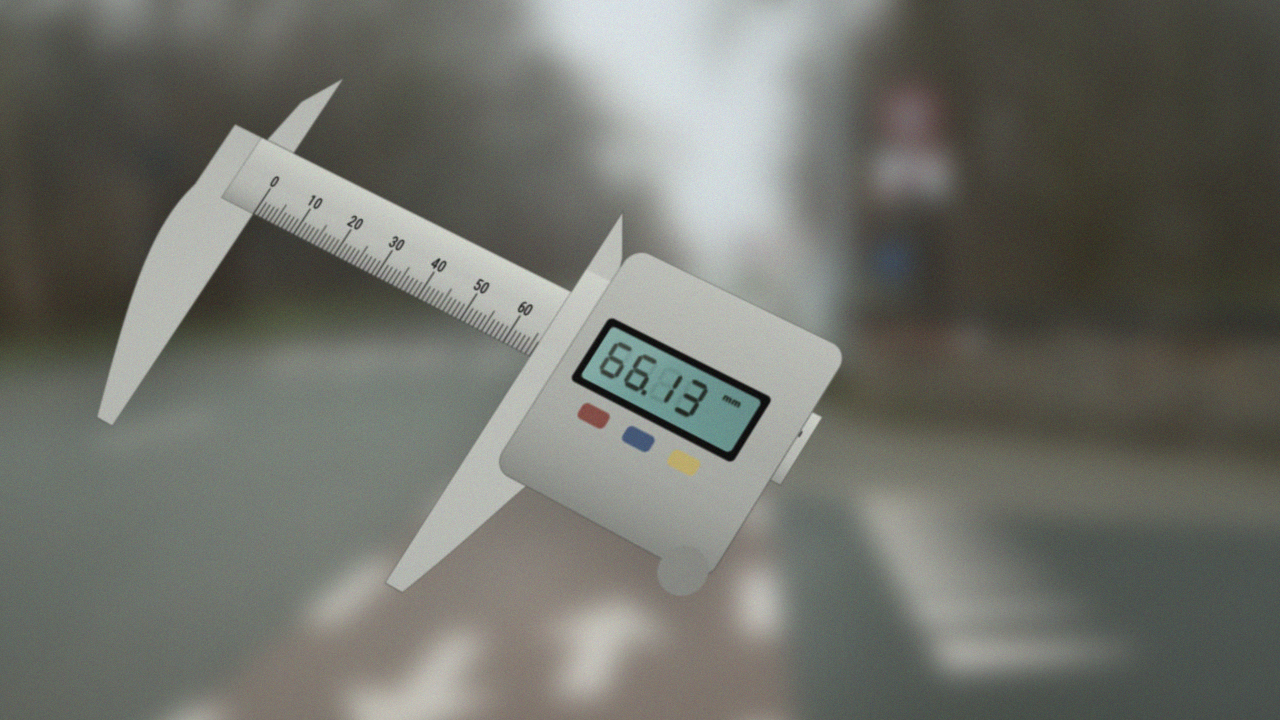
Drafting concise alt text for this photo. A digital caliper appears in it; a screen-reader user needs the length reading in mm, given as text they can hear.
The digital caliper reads 66.13 mm
